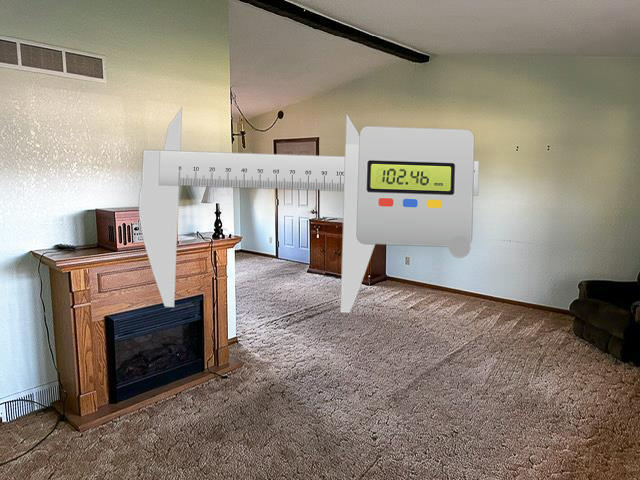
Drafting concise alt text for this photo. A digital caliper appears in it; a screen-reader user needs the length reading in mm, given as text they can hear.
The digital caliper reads 102.46 mm
